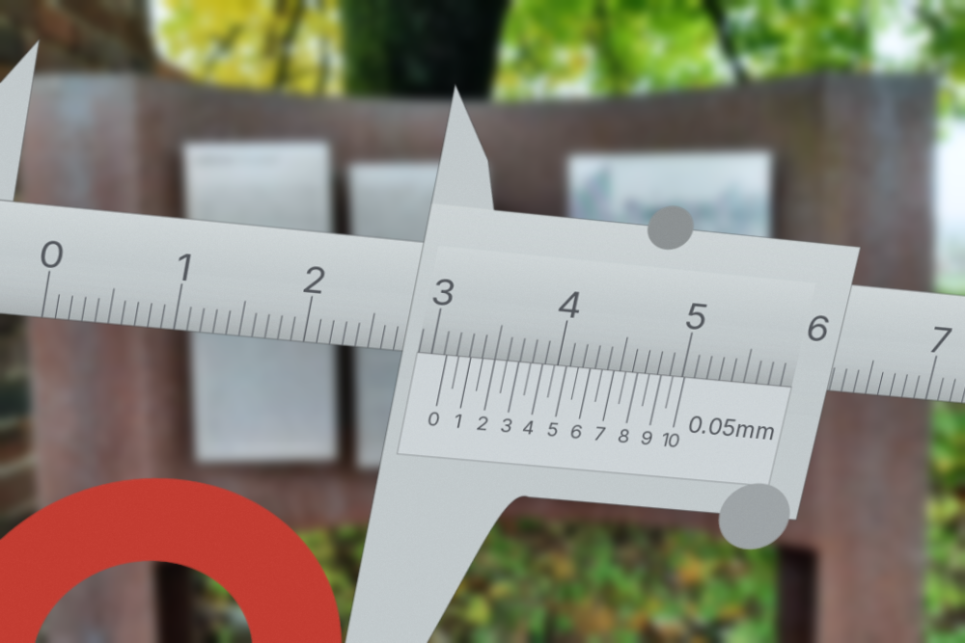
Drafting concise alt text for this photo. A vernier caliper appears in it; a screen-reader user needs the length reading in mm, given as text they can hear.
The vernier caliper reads 31.2 mm
